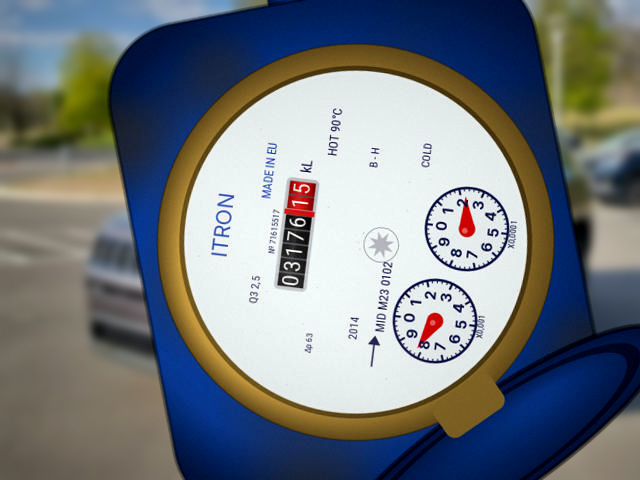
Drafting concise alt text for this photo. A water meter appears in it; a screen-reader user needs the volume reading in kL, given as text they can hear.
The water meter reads 3176.1582 kL
